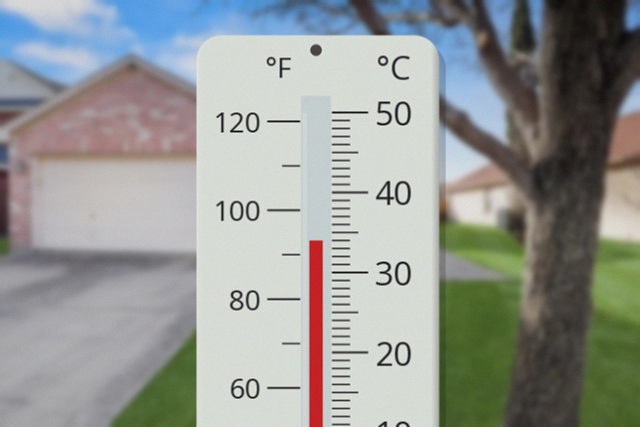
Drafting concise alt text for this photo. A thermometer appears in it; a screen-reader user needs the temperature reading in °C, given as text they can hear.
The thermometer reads 34 °C
